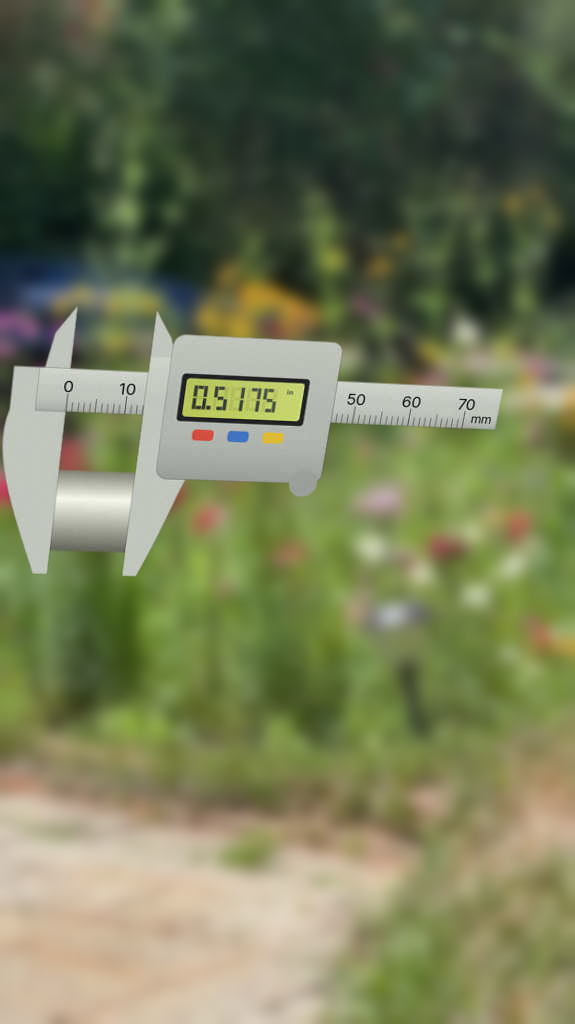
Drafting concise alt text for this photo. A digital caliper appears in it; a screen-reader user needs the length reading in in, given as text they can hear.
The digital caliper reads 0.5175 in
